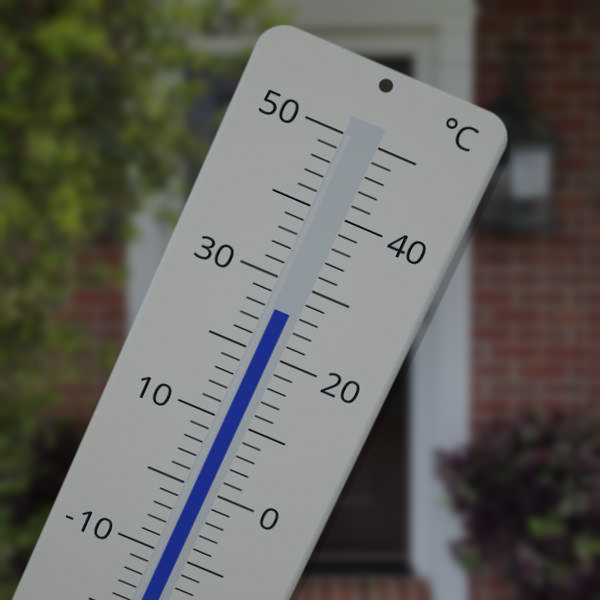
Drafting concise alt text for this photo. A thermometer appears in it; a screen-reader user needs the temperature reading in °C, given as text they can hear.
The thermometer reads 26 °C
